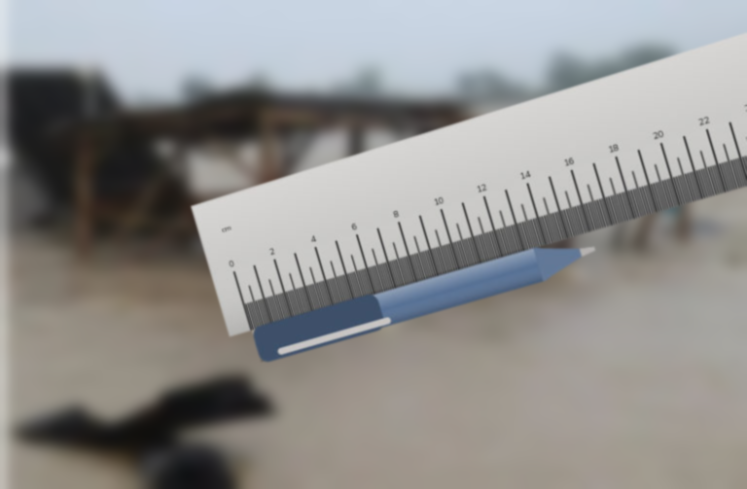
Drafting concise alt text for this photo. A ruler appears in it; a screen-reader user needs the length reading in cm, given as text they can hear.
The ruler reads 16 cm
